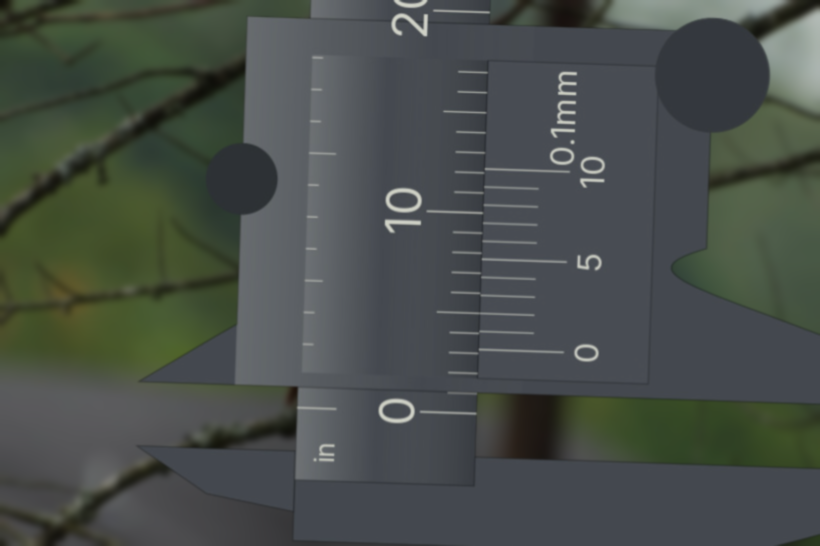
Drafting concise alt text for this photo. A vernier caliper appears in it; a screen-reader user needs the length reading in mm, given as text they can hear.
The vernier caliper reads 3.2 mm
